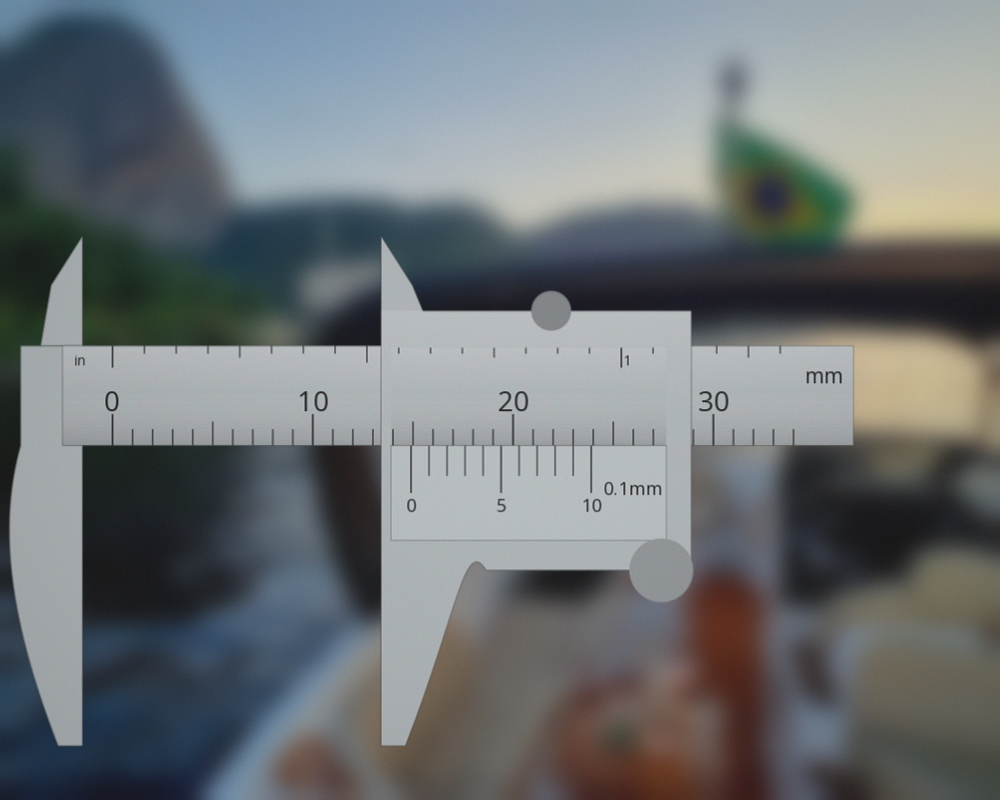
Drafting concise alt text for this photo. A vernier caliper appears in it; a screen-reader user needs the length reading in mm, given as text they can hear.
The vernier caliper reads 14.9 mm
